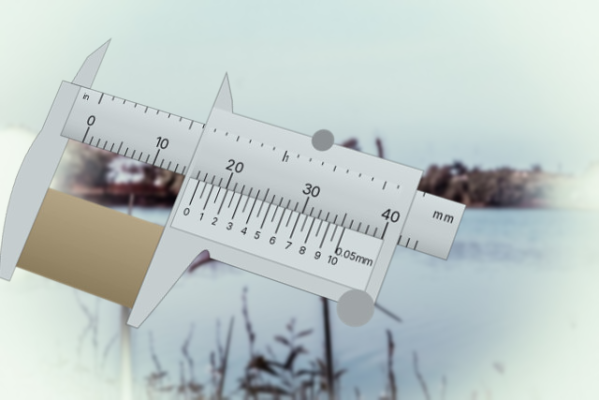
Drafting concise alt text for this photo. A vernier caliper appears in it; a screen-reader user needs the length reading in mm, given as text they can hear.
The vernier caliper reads 16.4 mm
